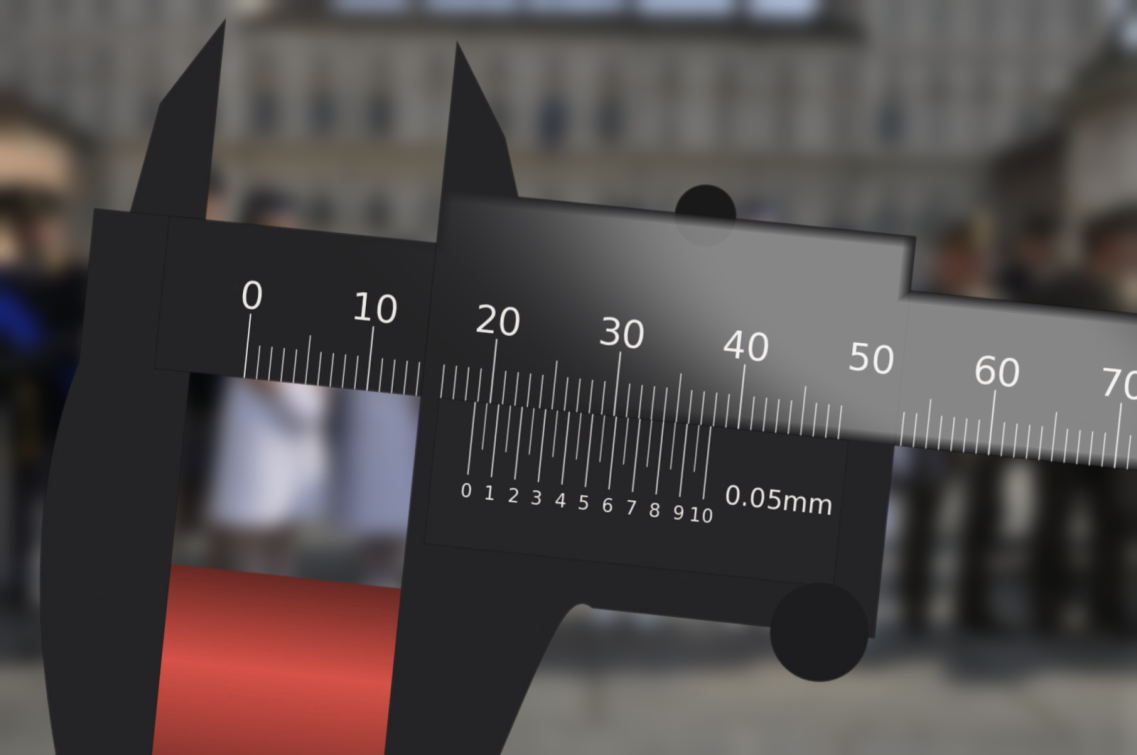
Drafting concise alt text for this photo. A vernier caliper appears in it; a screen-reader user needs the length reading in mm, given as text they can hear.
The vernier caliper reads 18.8 mm
